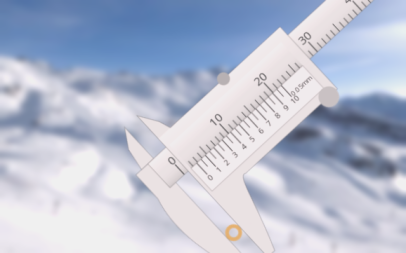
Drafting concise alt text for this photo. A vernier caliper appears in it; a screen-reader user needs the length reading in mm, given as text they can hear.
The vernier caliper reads 2.8 mm
